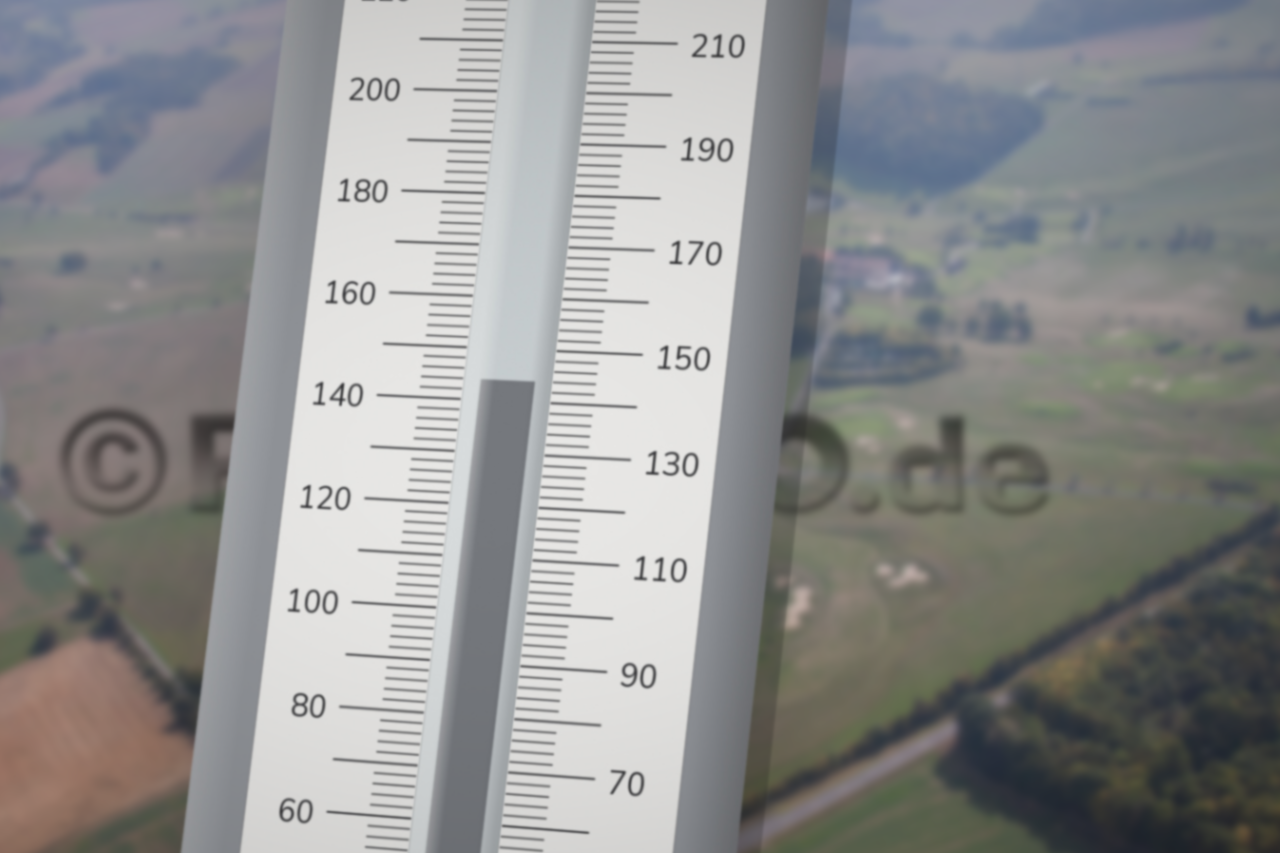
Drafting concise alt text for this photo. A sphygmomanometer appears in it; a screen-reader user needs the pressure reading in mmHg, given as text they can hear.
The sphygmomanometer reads 144 mmHg
